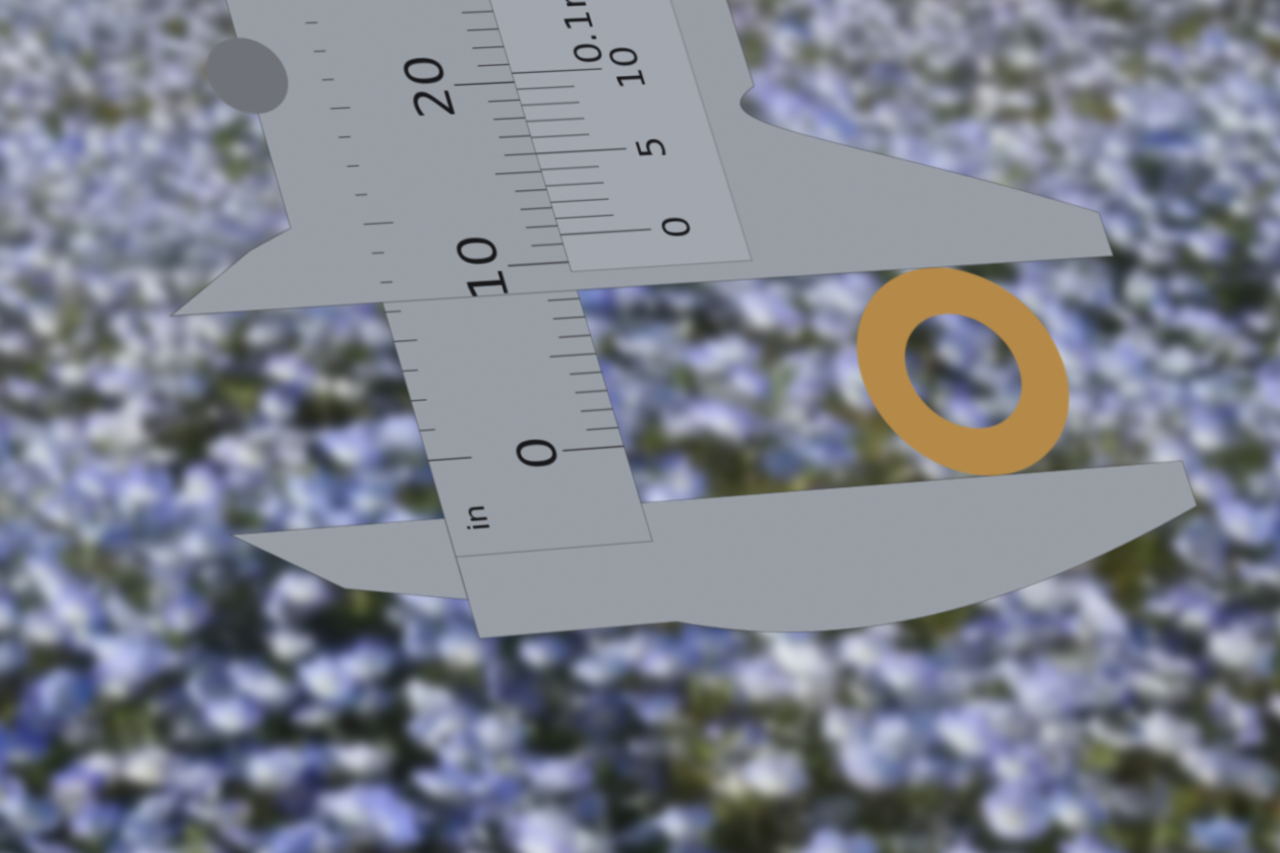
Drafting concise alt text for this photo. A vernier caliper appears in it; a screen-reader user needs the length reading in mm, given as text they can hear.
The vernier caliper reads 11.5 mm
